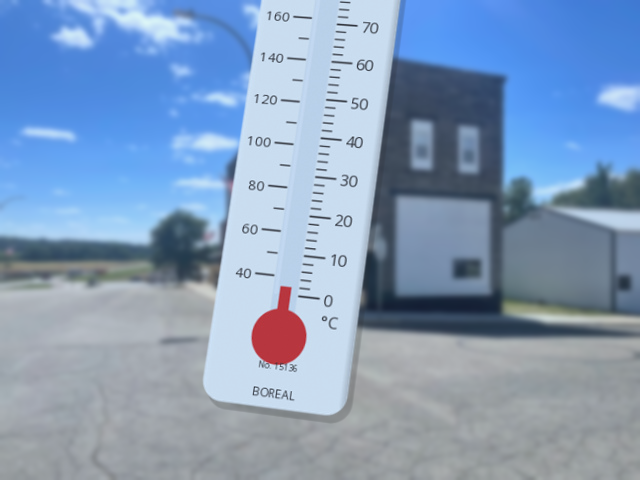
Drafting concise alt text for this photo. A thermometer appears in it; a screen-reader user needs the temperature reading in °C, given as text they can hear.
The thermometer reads 2 °C
